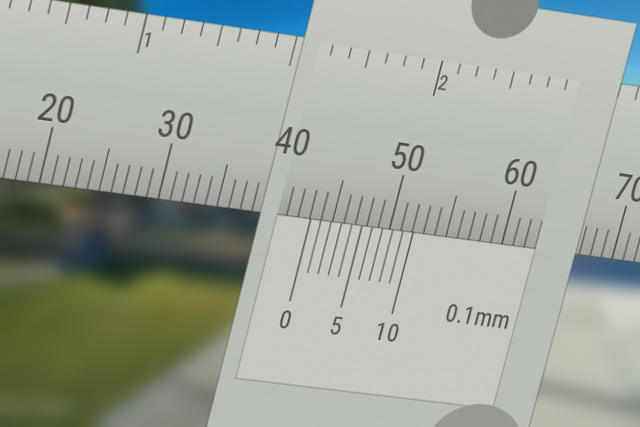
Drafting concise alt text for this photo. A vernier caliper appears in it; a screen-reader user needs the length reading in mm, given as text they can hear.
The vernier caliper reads 43.1 mm
